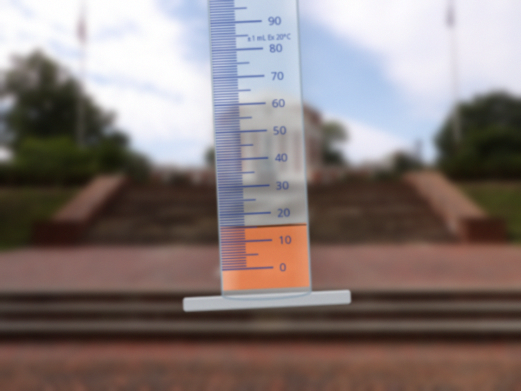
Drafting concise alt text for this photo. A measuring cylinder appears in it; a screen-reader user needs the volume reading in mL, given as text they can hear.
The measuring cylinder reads 15 mL
